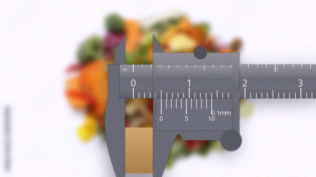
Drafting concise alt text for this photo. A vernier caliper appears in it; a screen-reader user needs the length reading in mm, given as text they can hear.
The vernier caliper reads 5.0 mm
